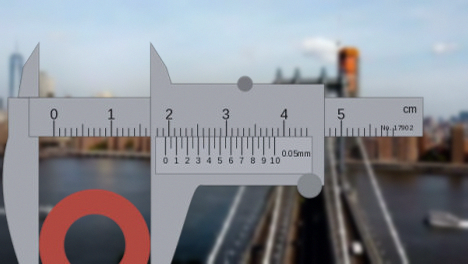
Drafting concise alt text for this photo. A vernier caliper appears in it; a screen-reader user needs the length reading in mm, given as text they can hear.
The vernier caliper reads 19.4 mm
